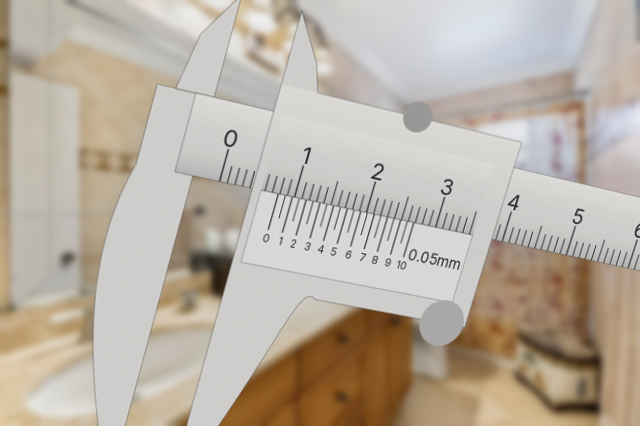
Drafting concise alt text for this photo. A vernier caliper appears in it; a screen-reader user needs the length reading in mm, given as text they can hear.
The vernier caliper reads 7.8 mm
